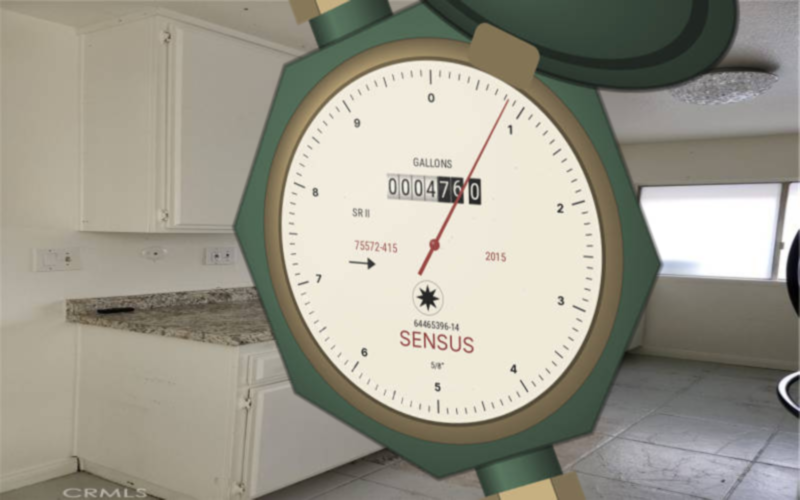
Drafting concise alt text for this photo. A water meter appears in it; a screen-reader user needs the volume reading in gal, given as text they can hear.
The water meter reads 4760.8 gal
